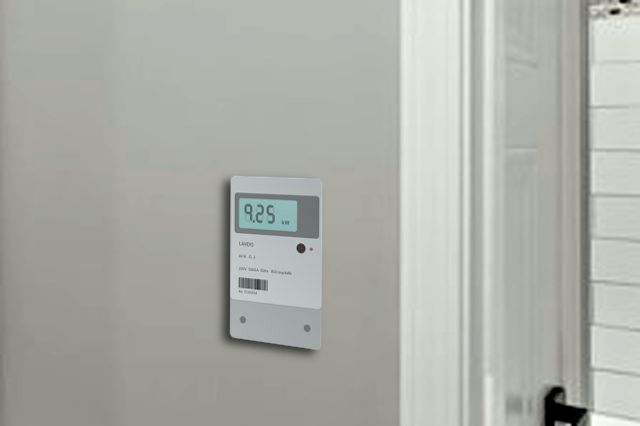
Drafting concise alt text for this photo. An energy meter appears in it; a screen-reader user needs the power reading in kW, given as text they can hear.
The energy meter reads 9.25 kW
